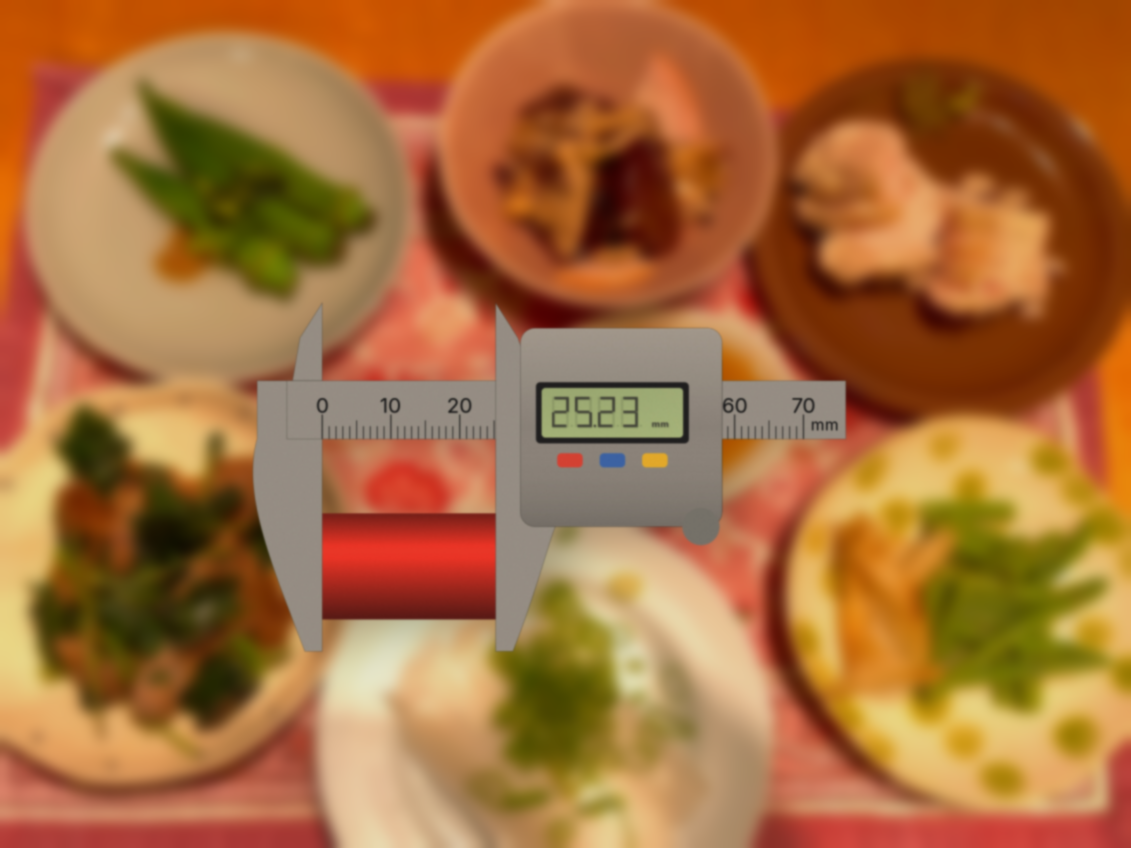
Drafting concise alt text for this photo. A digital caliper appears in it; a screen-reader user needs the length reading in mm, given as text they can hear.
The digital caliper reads 25.23 mm
